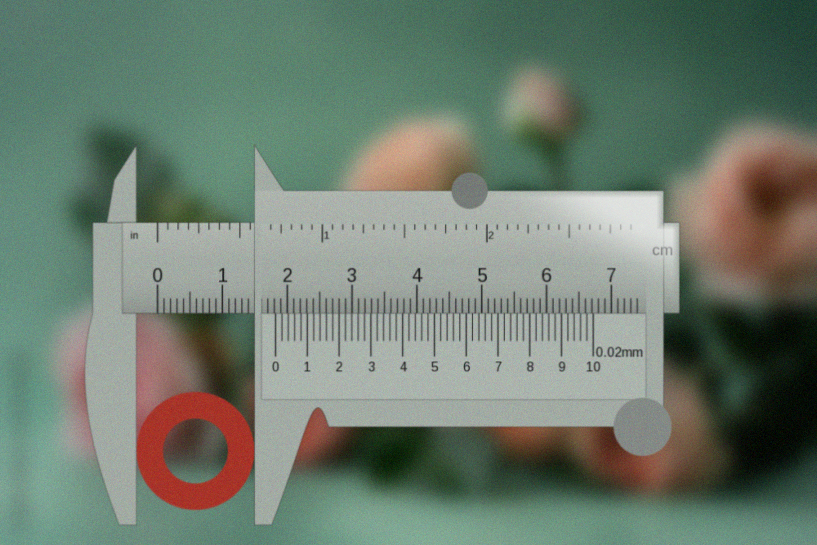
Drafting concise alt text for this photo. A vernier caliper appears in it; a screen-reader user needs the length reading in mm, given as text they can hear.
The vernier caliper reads 18.2 mm
